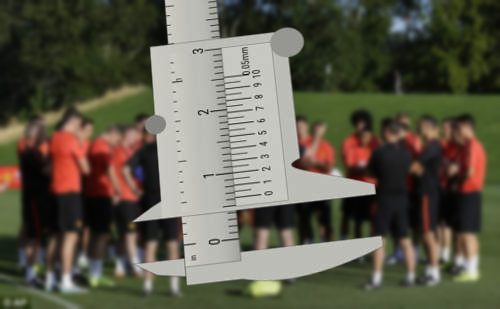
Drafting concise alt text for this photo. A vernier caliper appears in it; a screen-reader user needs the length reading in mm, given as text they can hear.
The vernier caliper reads 6.2 mm
